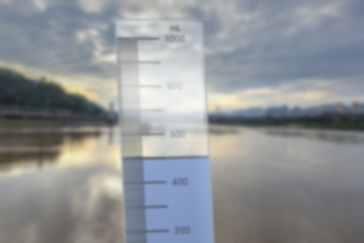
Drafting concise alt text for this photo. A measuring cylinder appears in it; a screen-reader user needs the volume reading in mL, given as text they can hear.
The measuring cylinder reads 500 mL
